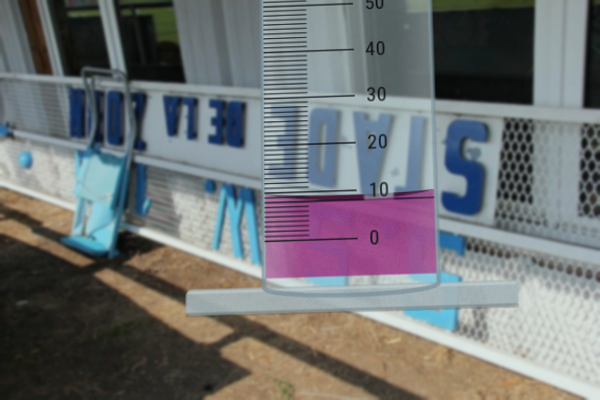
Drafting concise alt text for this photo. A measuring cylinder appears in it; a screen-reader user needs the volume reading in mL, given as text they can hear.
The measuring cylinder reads 8 mL
